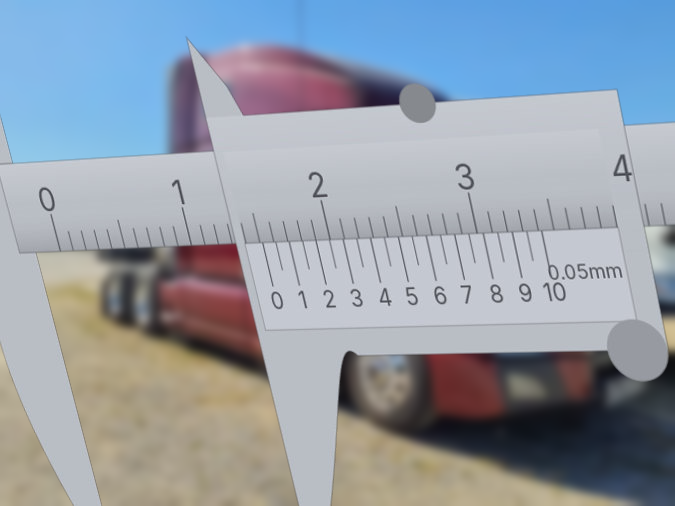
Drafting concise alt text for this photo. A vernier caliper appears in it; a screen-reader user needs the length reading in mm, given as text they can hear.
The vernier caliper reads 15.2 mm
